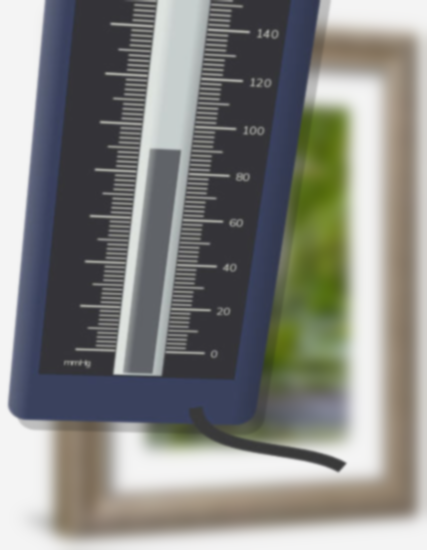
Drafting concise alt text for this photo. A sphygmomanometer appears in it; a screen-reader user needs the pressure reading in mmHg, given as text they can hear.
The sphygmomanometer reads 90 mmHg
